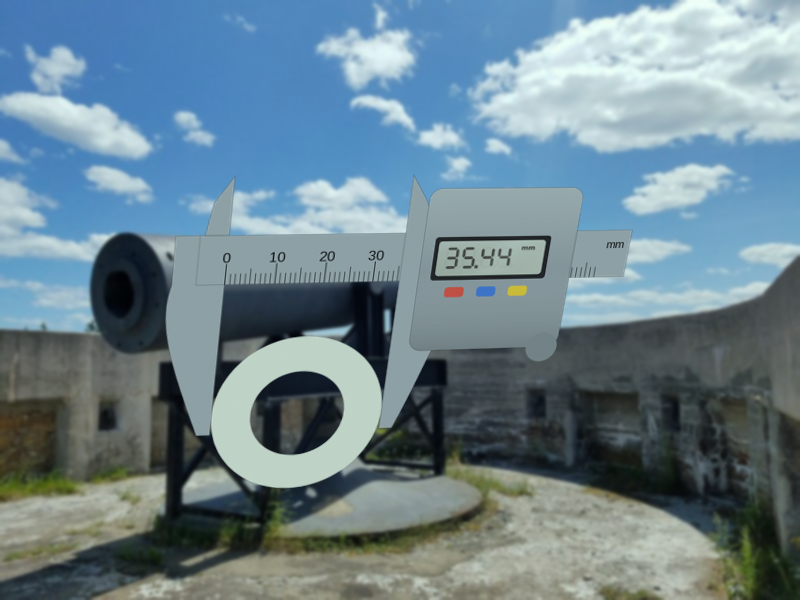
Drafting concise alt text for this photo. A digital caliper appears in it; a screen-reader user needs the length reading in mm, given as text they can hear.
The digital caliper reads 35.44 mm
